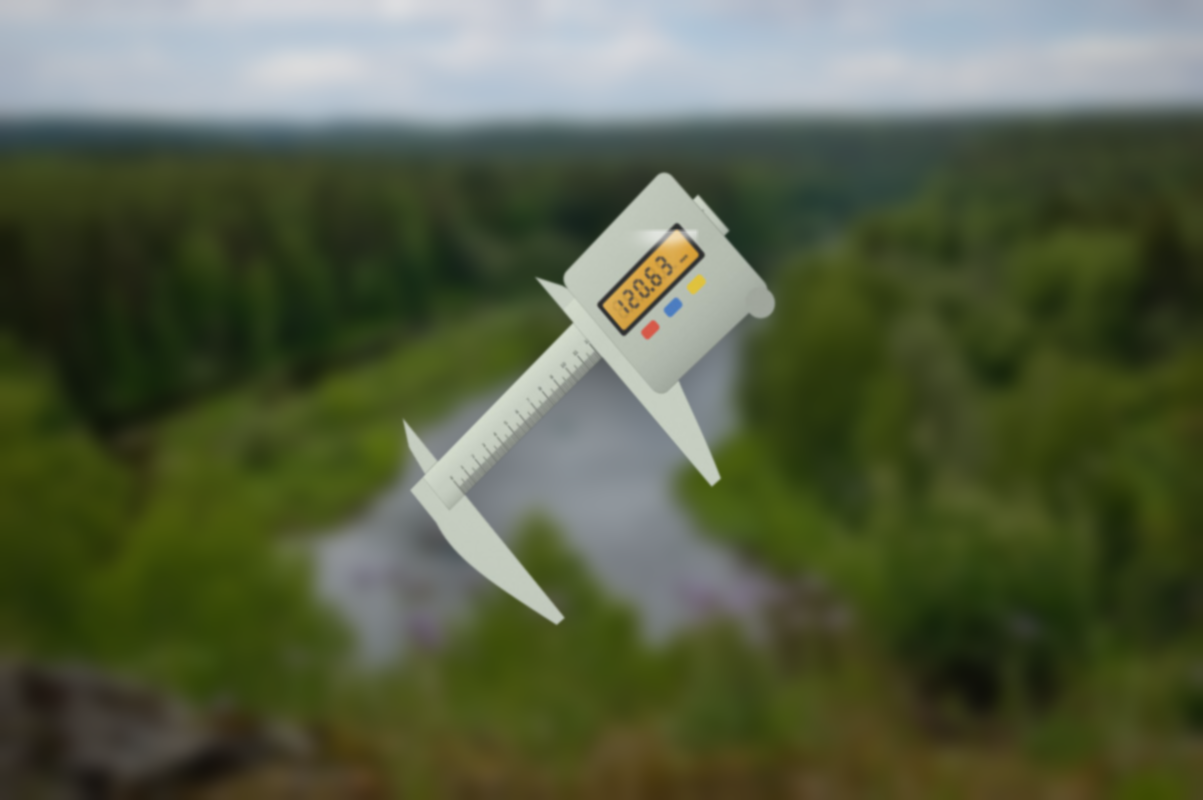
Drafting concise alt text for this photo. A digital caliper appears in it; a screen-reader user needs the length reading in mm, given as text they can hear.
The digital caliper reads 120.63 mm
